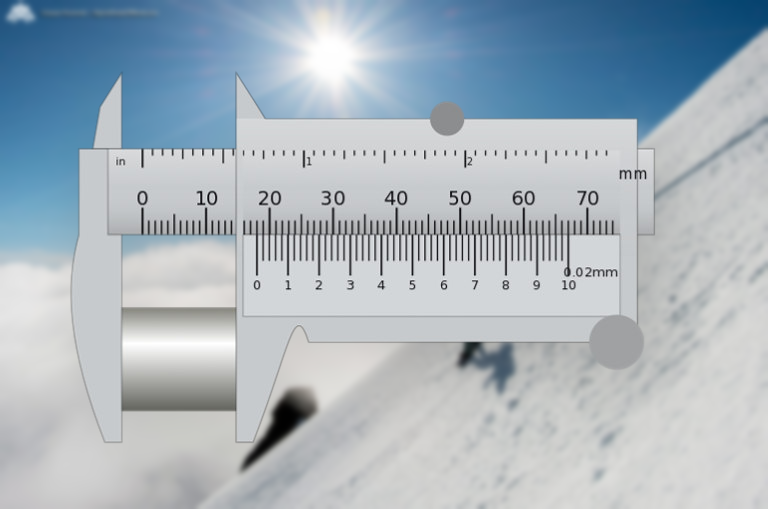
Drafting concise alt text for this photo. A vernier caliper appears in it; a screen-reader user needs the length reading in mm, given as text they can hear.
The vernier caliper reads 18.0 mm
